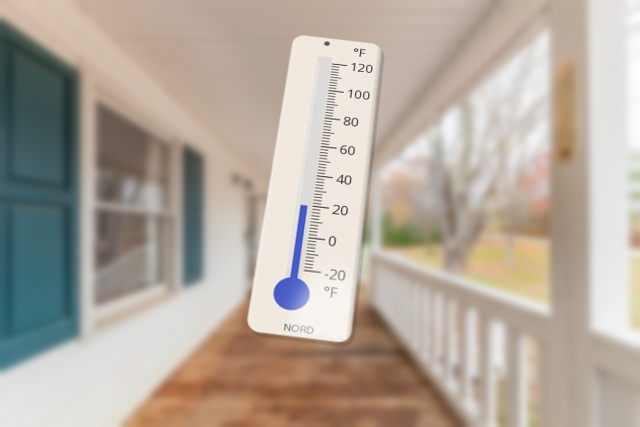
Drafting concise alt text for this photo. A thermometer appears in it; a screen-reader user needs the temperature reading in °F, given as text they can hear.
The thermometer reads 20 °F
